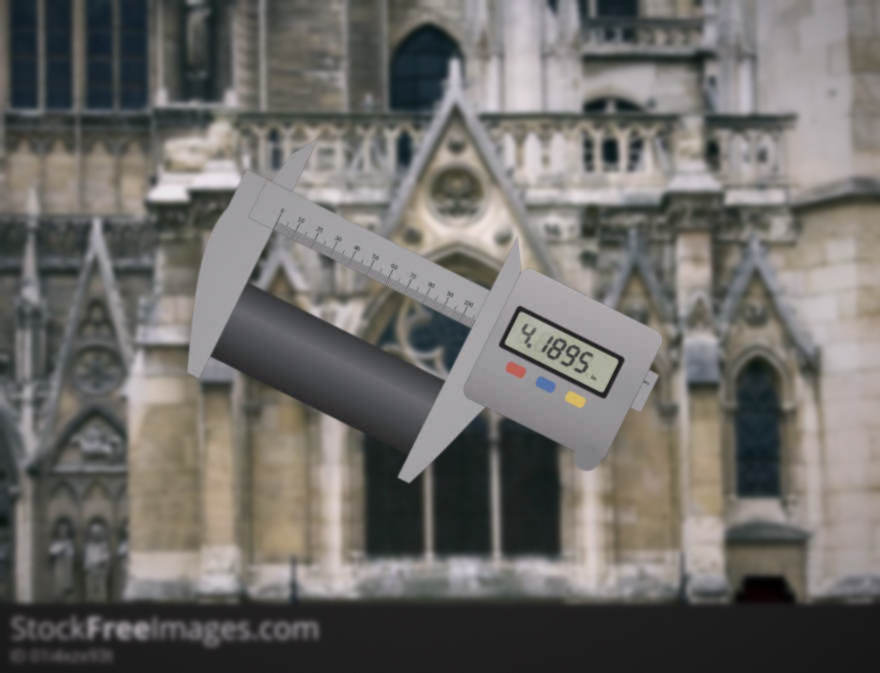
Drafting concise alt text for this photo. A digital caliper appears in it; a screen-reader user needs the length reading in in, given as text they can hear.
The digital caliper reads 4.1895 in
